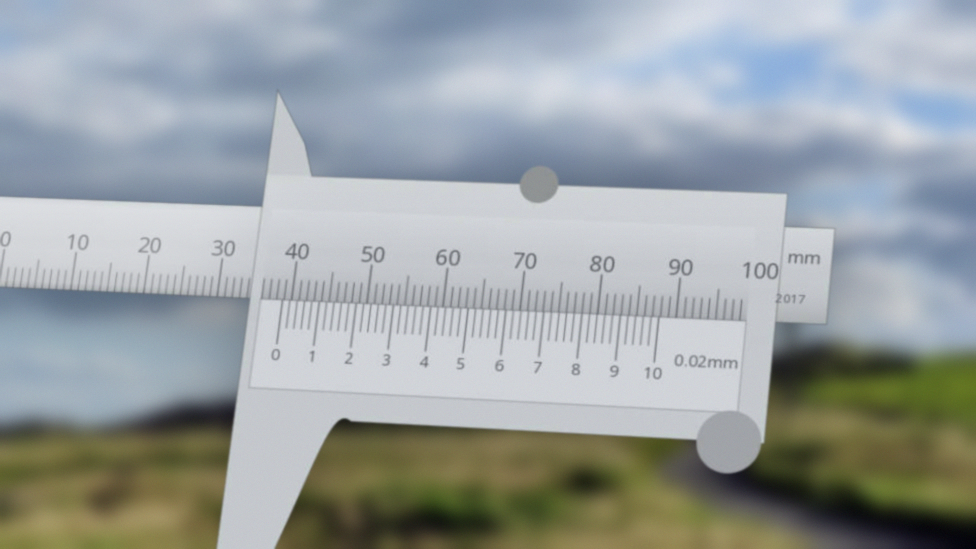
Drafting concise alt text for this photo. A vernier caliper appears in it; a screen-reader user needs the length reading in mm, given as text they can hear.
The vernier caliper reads 38.8 mm
